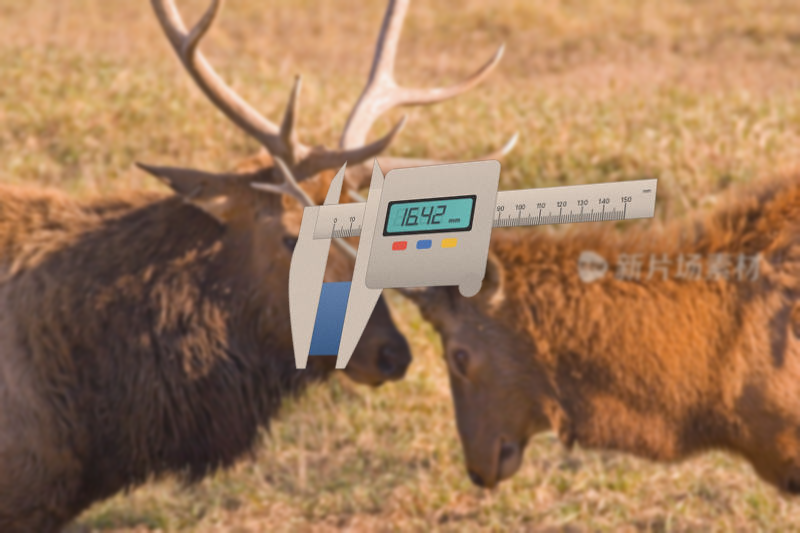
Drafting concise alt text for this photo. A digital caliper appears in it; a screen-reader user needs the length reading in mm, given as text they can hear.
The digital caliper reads 16.42 mm
